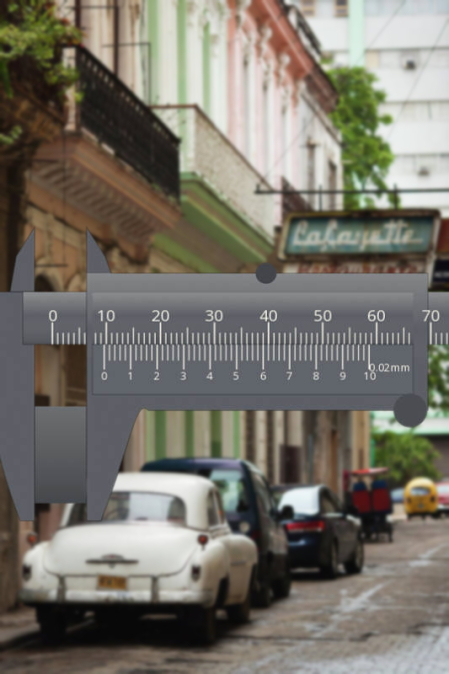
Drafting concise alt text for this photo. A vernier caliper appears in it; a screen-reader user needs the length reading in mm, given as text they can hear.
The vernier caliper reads 9.6 mm
